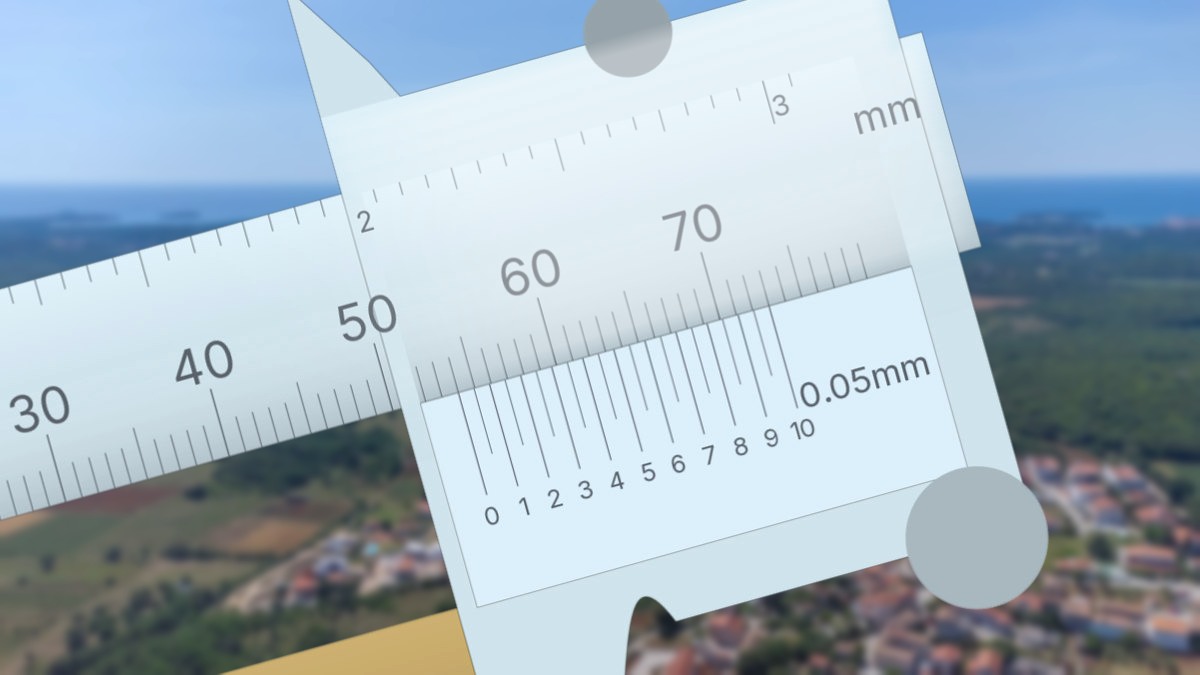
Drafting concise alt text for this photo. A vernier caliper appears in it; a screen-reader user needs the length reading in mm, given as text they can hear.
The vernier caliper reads 54.0 mm
